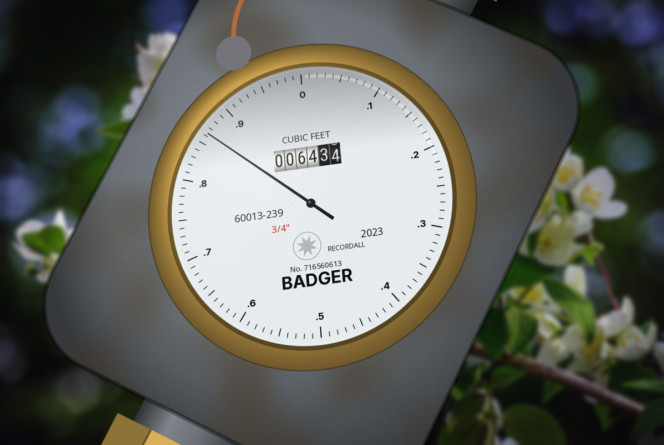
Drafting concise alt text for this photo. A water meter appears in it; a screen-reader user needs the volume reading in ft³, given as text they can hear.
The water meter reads 6433.86 ft³
